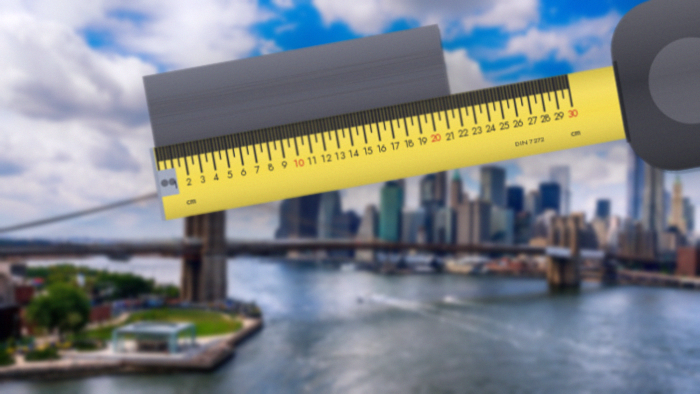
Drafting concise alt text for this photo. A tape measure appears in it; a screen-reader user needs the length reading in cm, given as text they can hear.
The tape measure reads 21.5 cm
